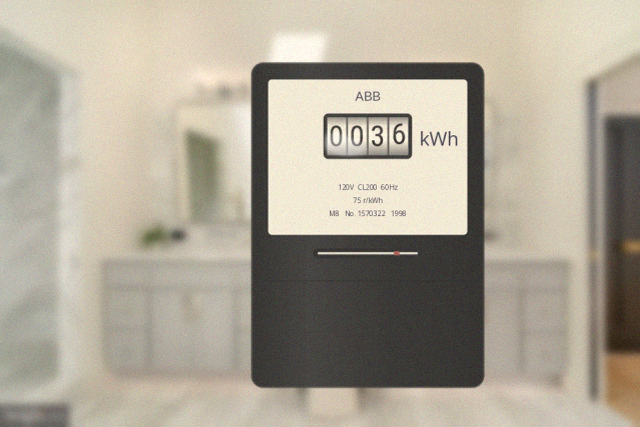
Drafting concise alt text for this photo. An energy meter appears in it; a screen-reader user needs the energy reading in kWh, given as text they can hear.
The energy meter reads 36 kWh
